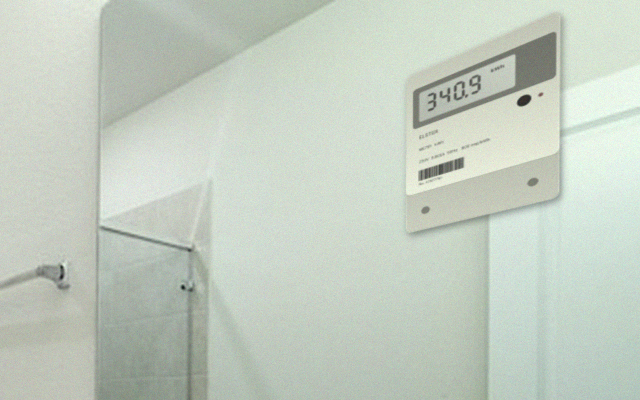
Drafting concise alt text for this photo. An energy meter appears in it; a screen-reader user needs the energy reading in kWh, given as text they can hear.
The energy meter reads 340.9 kWh
